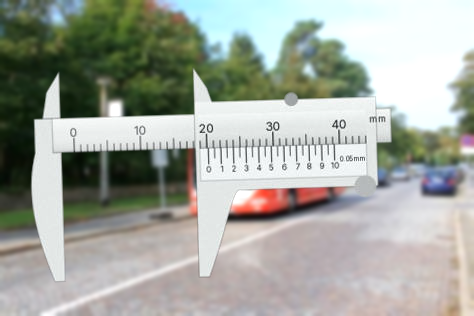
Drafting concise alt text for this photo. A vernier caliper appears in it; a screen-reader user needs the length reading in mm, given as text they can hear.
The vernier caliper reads 20.2 mm
